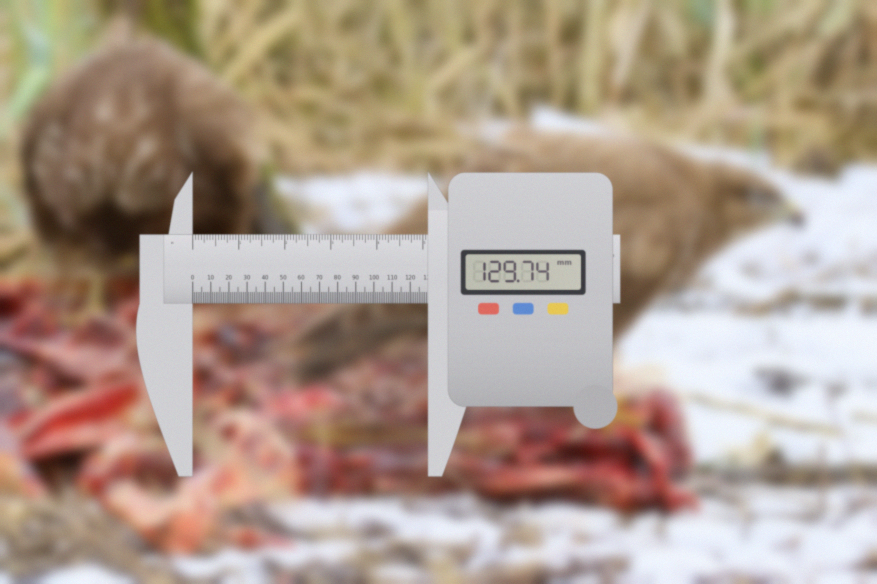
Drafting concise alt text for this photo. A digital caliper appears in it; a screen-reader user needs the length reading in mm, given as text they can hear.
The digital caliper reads 129.74 mm
